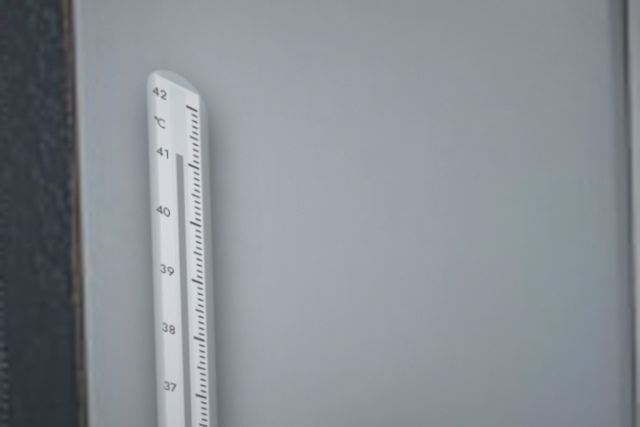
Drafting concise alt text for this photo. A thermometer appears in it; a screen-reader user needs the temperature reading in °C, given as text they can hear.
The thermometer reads 41.1 °C
